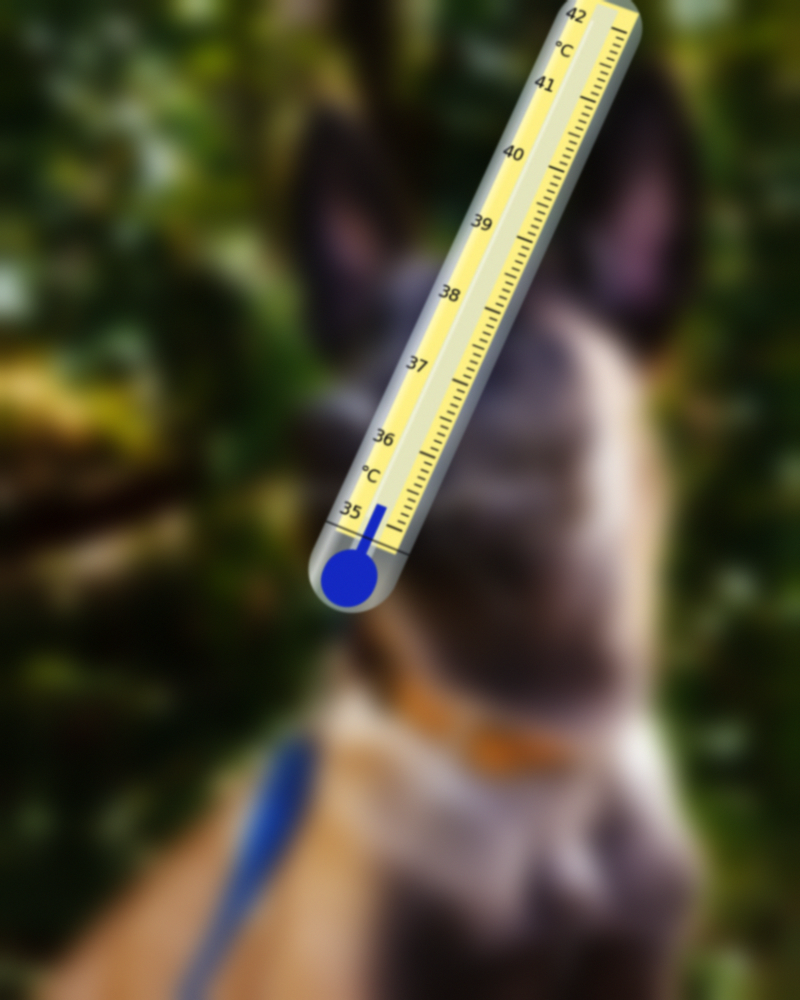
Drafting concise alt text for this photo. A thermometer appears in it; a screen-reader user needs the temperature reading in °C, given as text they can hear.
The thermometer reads 35.2 °C
